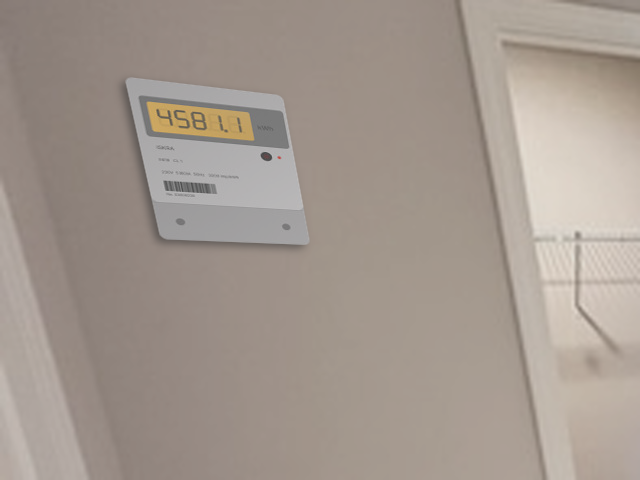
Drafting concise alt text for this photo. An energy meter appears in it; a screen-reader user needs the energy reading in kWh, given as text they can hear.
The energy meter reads 4581.1 kWh
